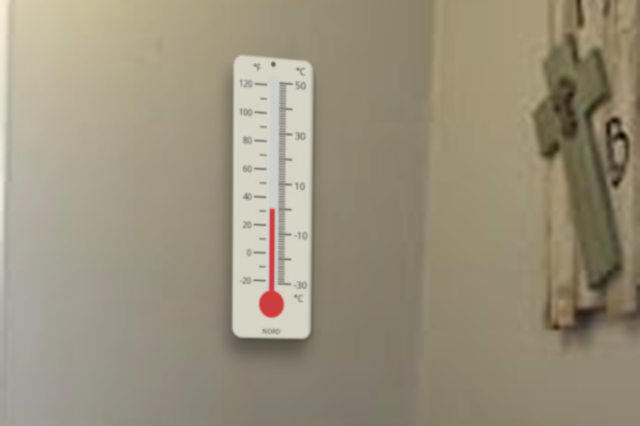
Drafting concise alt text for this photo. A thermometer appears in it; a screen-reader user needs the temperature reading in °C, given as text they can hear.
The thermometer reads 0 °C
